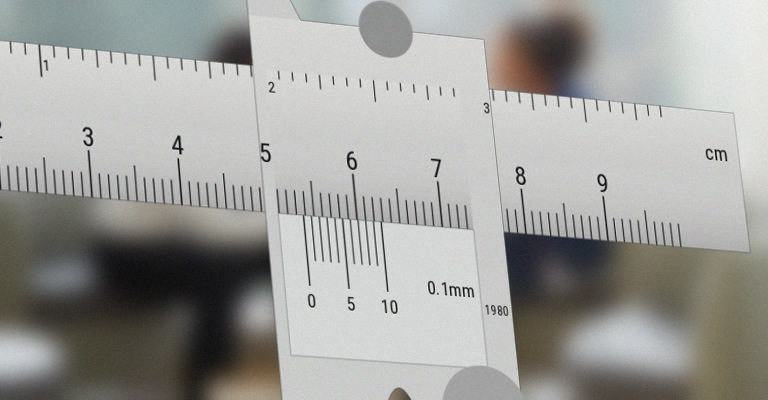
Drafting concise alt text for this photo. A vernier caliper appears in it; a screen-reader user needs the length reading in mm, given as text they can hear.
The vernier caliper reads 53.8 mm
